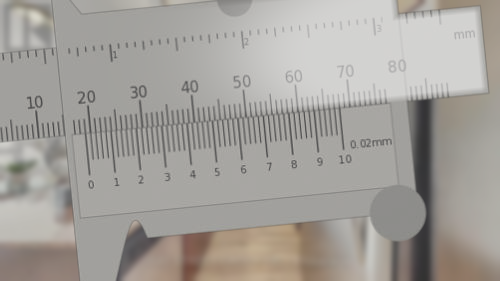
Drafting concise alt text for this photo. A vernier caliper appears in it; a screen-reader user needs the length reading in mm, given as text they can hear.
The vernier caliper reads 19.0 mm
